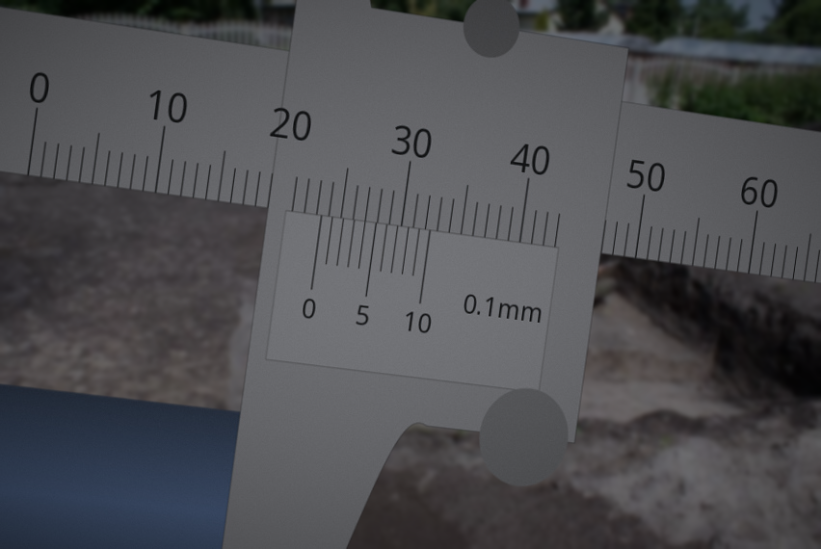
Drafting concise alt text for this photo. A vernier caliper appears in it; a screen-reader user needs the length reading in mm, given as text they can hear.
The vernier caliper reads 23.4 mm
